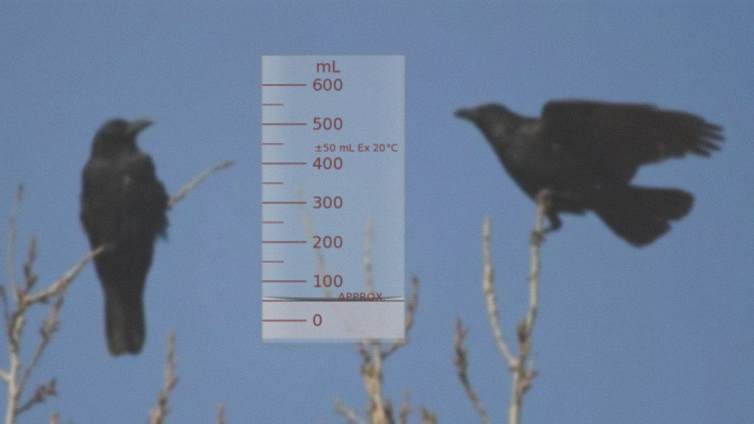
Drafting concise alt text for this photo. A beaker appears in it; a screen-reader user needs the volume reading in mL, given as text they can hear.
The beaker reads 50 mL
